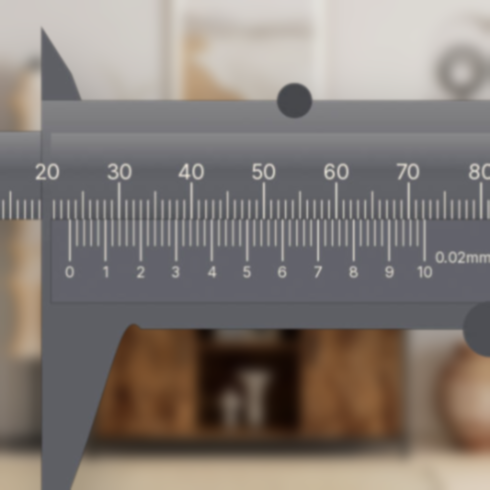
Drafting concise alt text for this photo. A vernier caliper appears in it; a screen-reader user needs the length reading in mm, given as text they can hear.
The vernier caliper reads 23.2 mm
